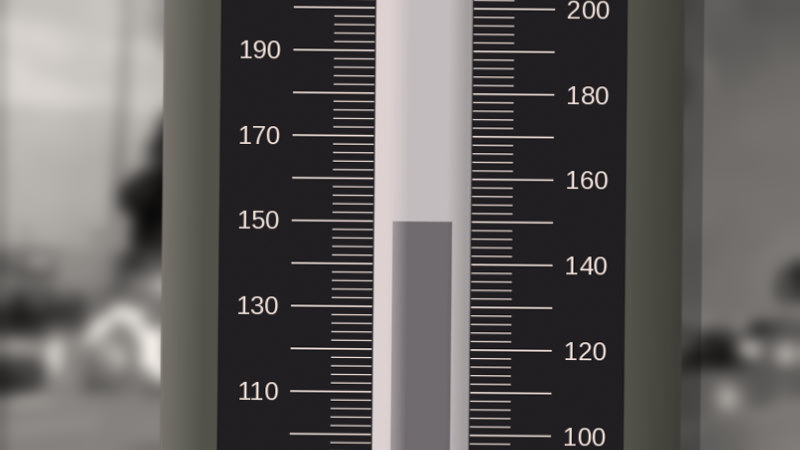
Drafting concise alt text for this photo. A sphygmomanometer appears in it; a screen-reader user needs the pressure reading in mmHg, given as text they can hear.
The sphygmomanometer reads 150 mmHg
